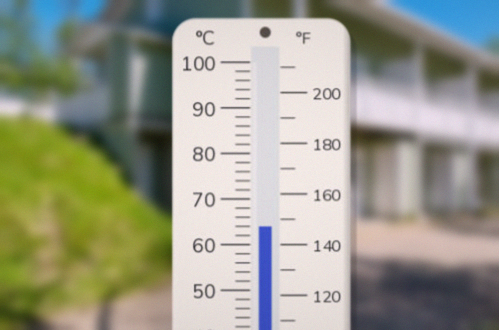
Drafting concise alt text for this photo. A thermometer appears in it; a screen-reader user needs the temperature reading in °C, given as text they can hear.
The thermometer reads 64 °C
